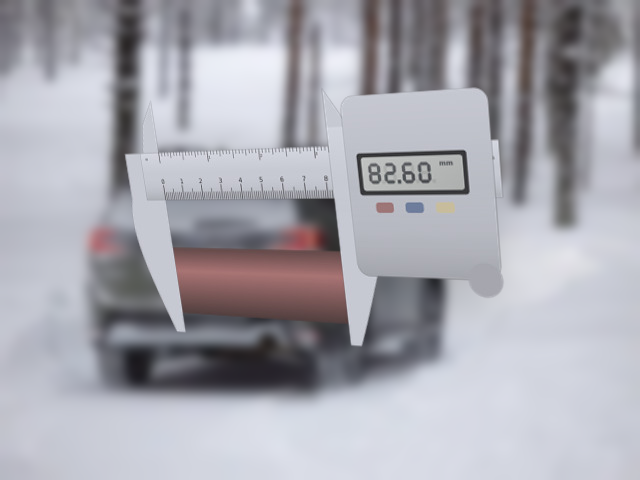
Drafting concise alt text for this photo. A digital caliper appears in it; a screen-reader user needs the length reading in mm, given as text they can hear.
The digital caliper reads 82.60 mm
